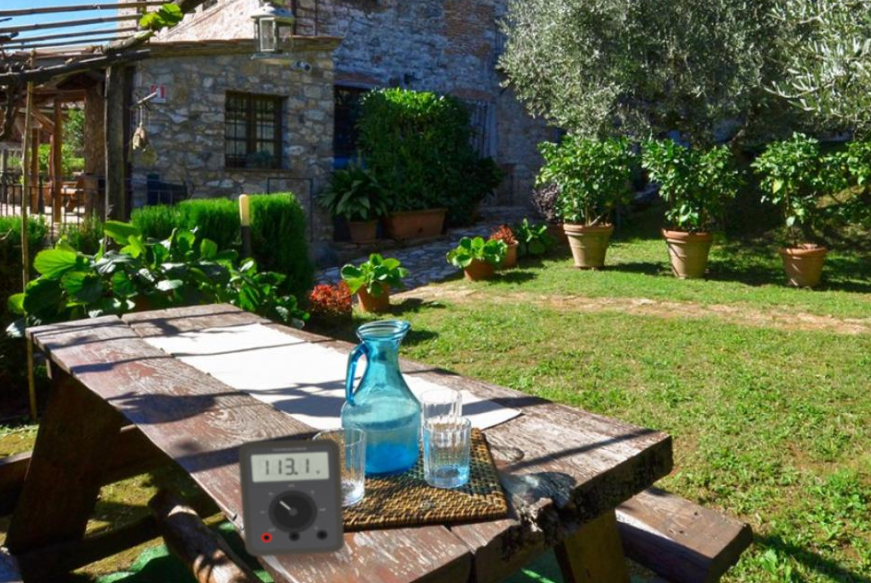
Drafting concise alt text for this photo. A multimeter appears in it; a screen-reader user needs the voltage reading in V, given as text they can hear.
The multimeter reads 113.1 V
